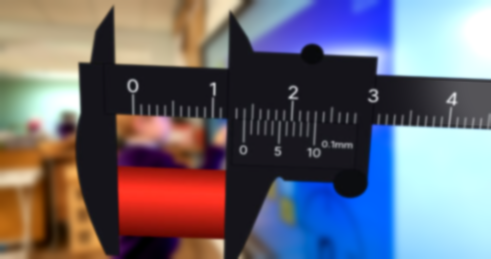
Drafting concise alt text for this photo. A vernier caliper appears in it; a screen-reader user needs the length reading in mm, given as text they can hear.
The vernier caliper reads 14.0 mm
